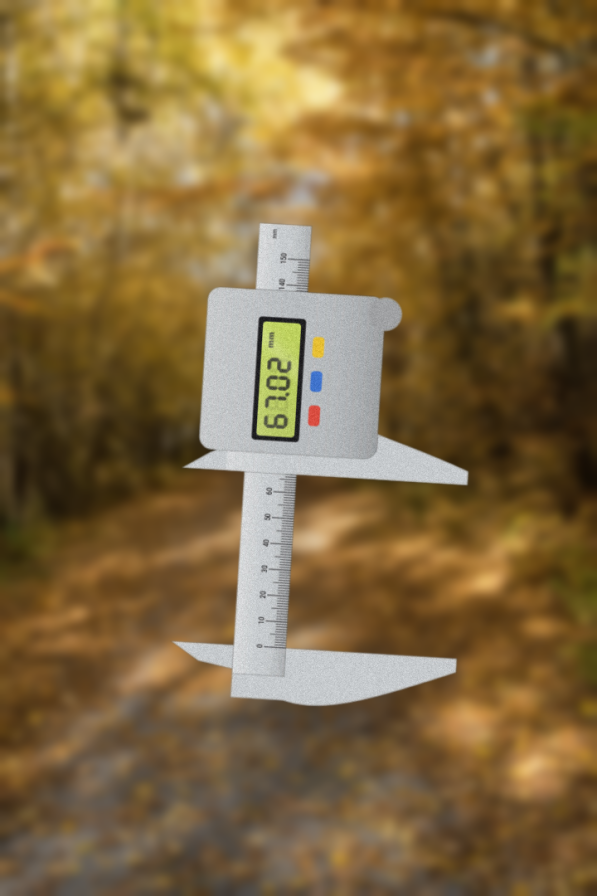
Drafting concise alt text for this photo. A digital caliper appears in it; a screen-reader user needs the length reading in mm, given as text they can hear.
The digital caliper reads 67.02 mm
